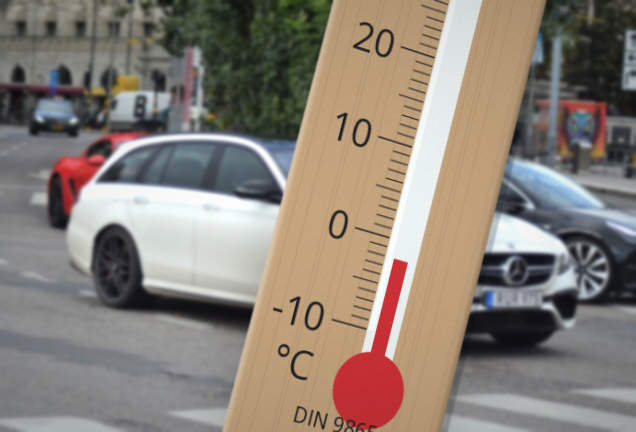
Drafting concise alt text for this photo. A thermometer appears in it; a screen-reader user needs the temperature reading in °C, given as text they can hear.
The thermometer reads -2 °C
